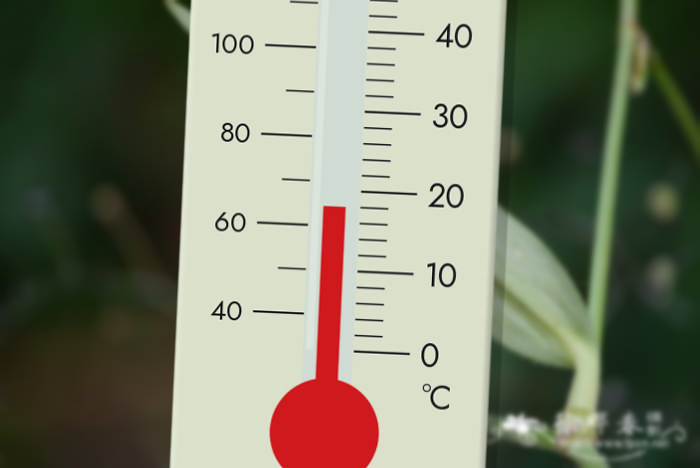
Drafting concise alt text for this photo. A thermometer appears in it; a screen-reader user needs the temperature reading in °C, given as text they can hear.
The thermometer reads 18 °C
